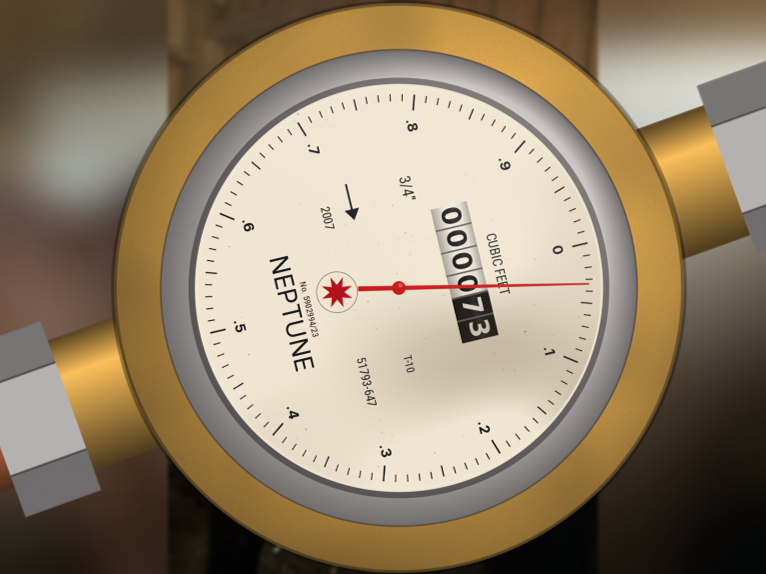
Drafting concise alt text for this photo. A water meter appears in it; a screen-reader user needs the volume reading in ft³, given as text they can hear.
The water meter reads 73.03 ft³
